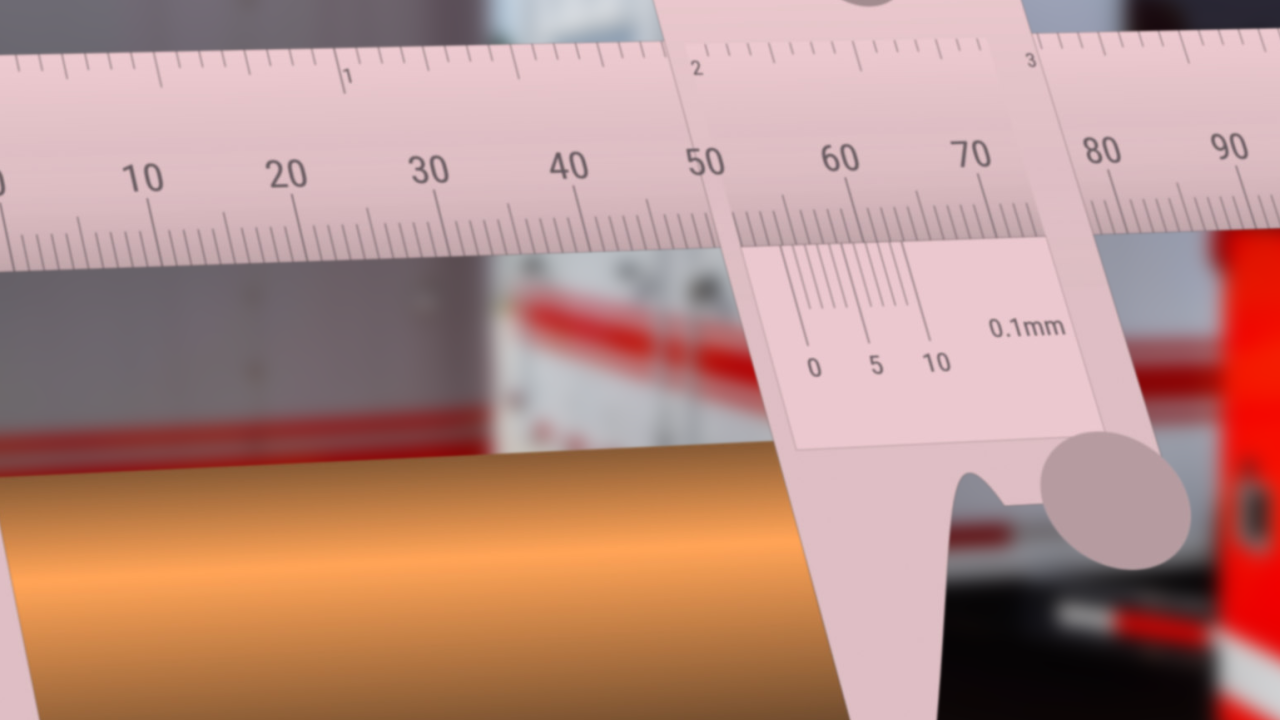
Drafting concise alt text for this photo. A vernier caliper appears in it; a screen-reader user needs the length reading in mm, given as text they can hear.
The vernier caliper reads 53.8 mm
